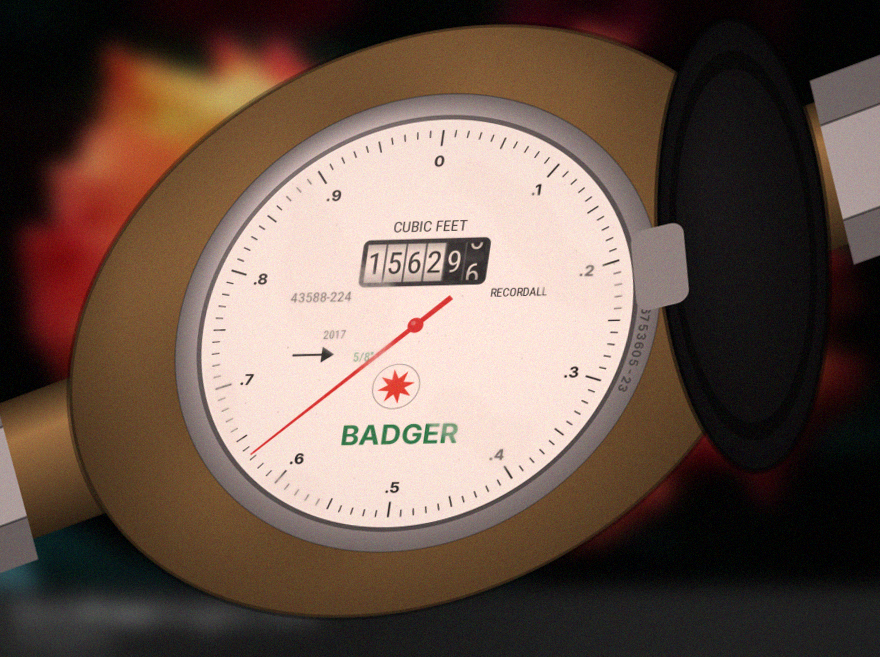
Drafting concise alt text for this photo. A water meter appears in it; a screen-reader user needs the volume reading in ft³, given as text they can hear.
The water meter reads 156295.63 ft³
